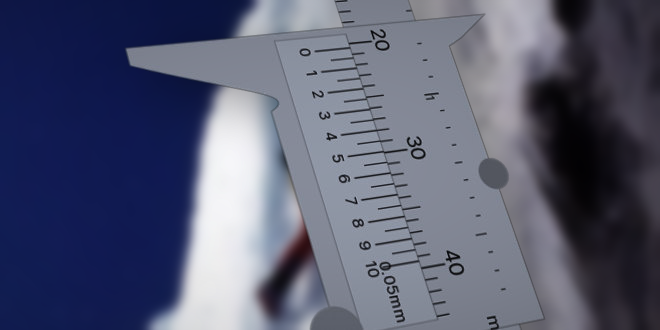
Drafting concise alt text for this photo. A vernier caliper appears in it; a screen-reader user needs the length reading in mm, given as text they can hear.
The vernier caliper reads 20.4 mm
